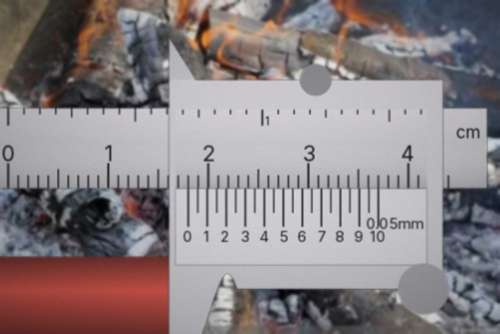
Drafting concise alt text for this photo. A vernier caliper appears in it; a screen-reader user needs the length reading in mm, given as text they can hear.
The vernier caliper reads 18.0 mm
